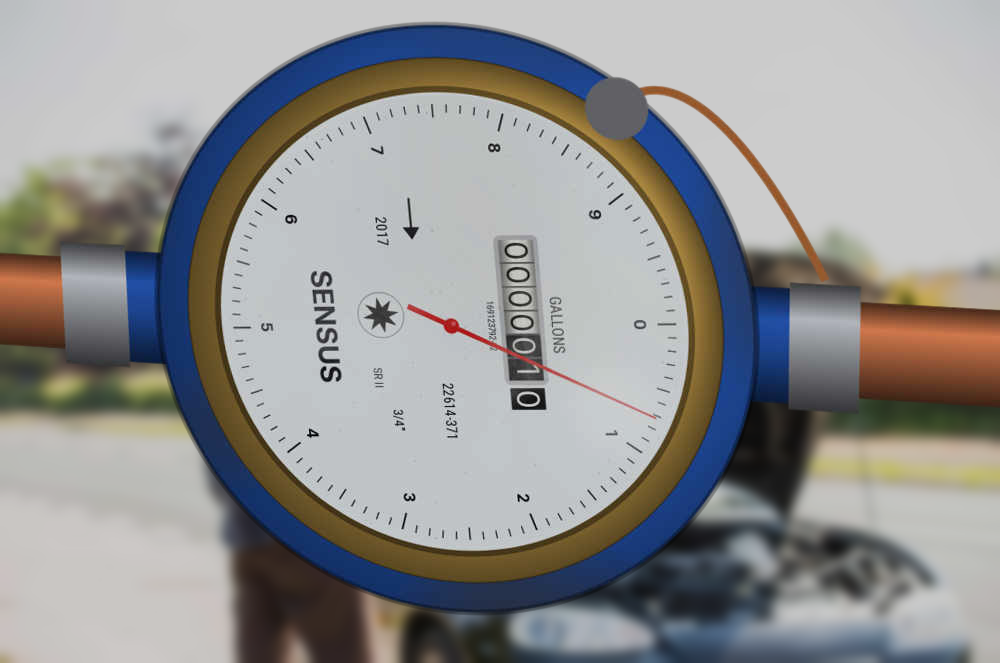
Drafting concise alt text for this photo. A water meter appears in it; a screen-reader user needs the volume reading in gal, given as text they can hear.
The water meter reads 10.7 gal
